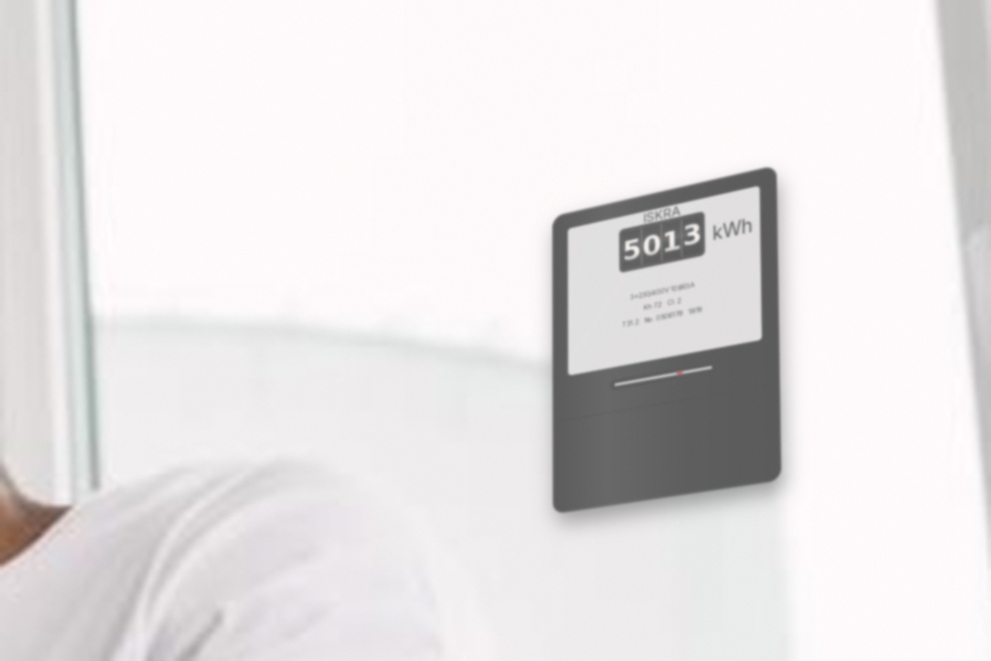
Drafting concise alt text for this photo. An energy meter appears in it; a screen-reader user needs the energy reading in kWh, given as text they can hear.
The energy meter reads 5013 kWh
